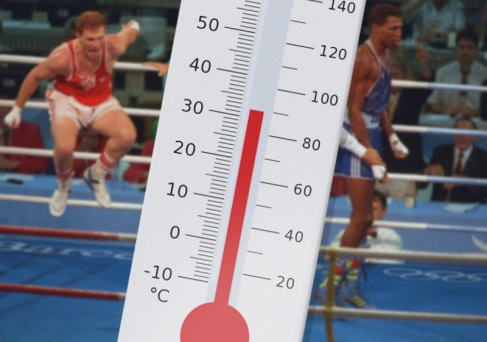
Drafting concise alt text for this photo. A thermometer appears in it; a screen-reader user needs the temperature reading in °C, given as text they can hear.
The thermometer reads 32 °C
